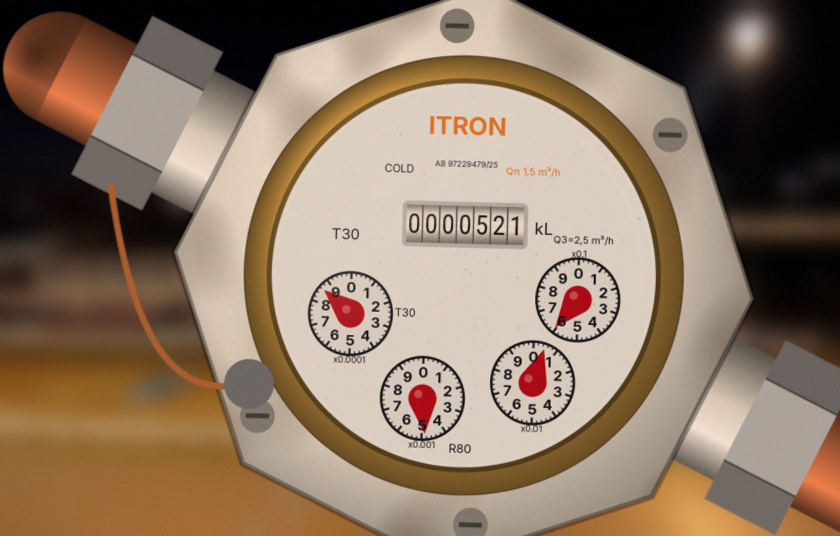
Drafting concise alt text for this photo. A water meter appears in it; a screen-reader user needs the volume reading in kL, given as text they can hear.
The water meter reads 521.6048 kL
